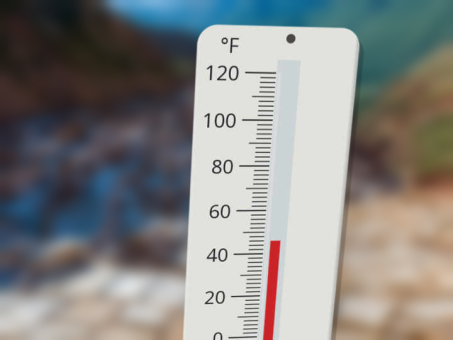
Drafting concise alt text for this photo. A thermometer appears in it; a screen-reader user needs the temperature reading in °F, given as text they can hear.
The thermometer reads 46 °F
